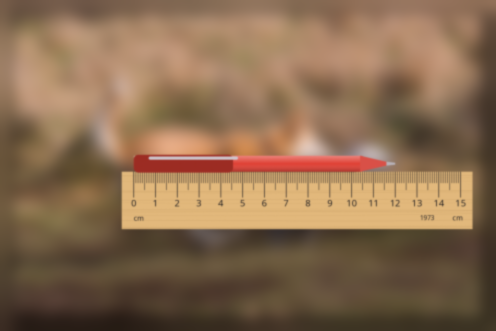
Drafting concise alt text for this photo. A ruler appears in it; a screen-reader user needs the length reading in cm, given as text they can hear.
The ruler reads 12 cm
